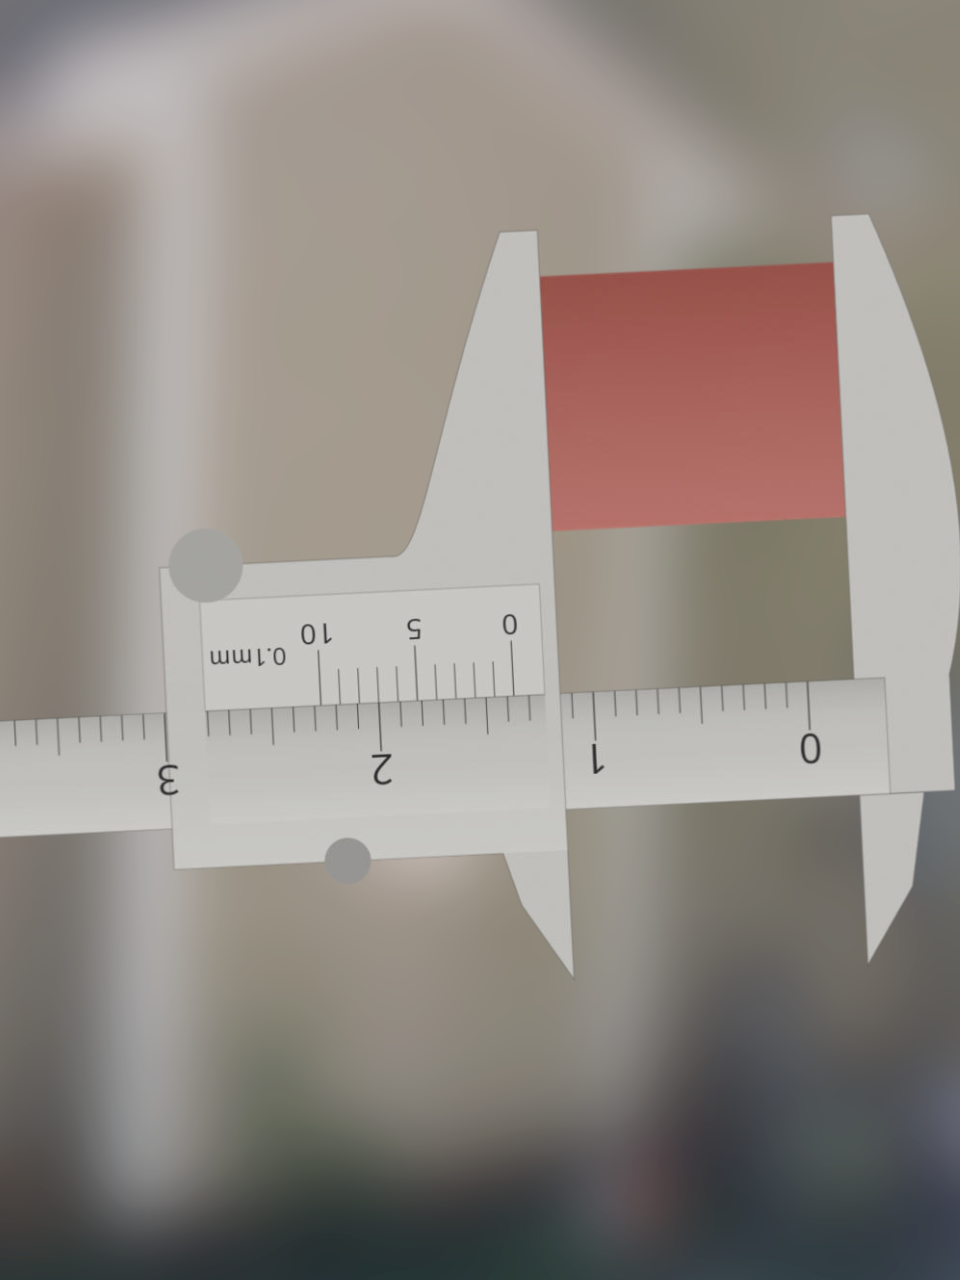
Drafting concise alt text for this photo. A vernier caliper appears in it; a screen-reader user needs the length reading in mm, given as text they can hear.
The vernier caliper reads 13.7 mm
